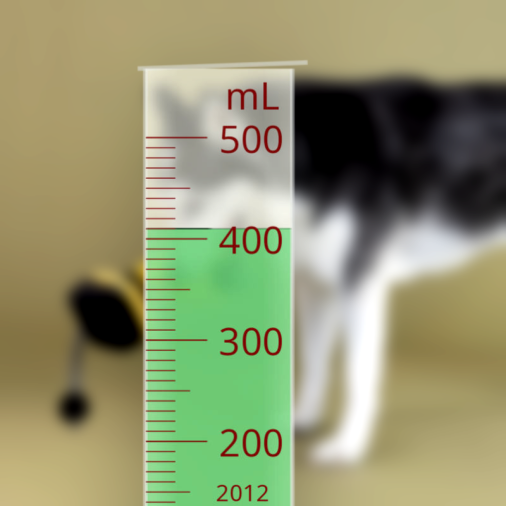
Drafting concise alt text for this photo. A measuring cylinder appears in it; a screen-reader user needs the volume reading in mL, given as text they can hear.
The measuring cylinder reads 410 mL
